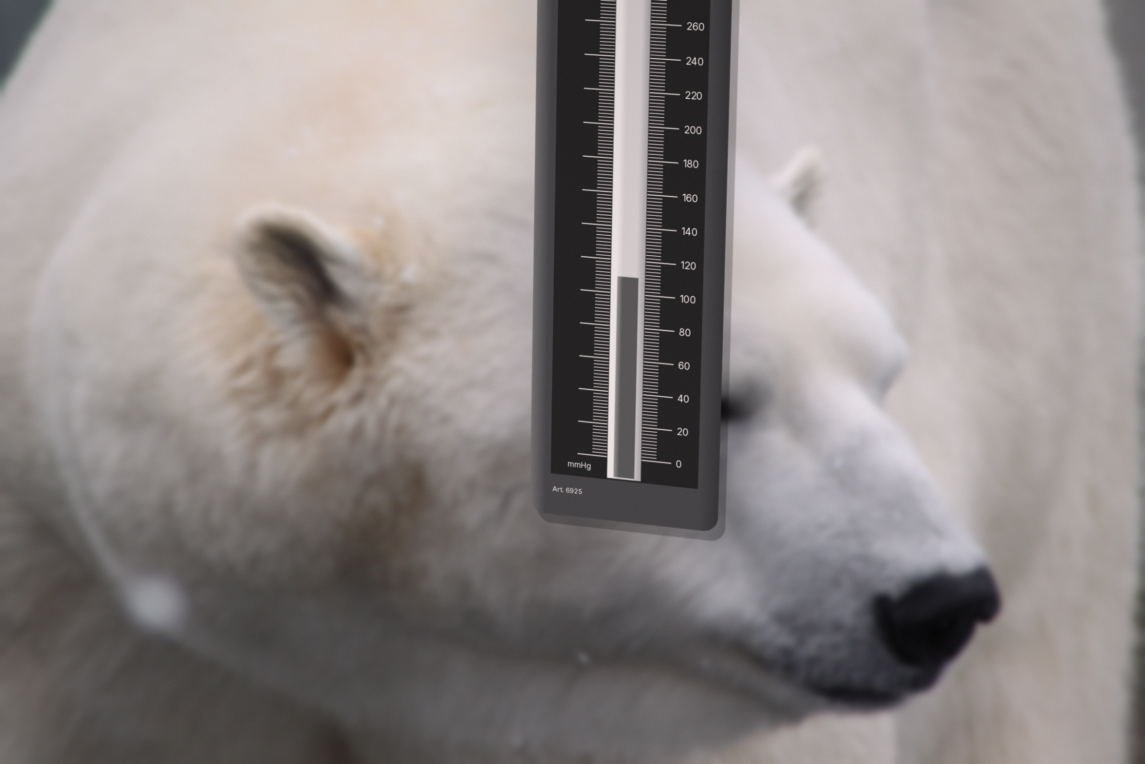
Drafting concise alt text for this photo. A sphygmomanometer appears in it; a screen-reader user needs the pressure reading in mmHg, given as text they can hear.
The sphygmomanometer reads 110 mmHg
